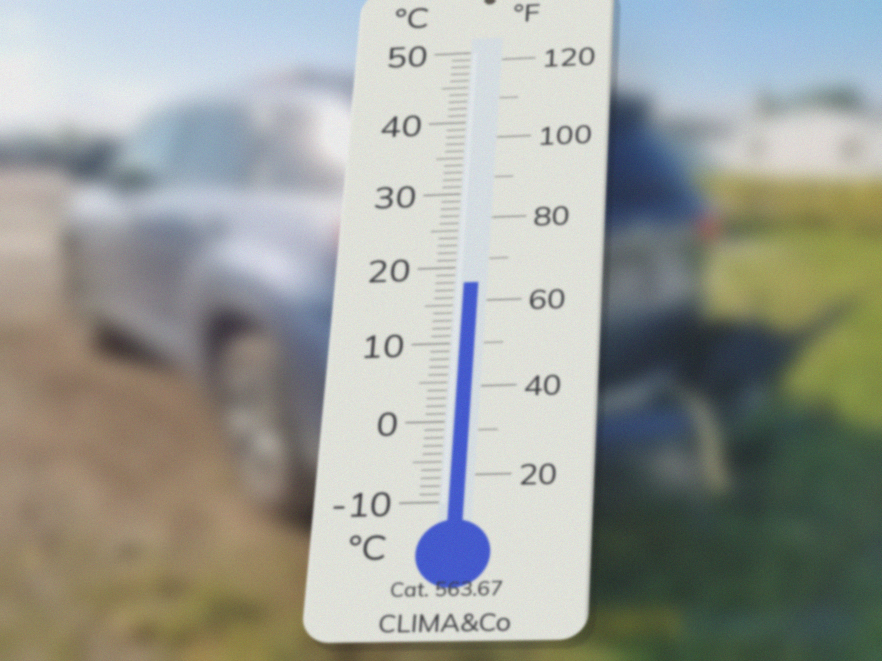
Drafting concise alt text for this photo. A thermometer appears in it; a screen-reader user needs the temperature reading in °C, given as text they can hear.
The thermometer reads 18 °C
